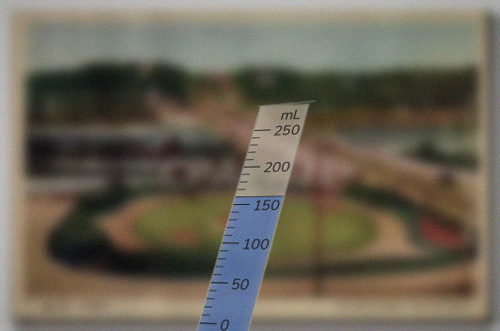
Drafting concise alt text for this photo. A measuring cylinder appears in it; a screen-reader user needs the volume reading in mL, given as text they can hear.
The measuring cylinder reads 160 mL
